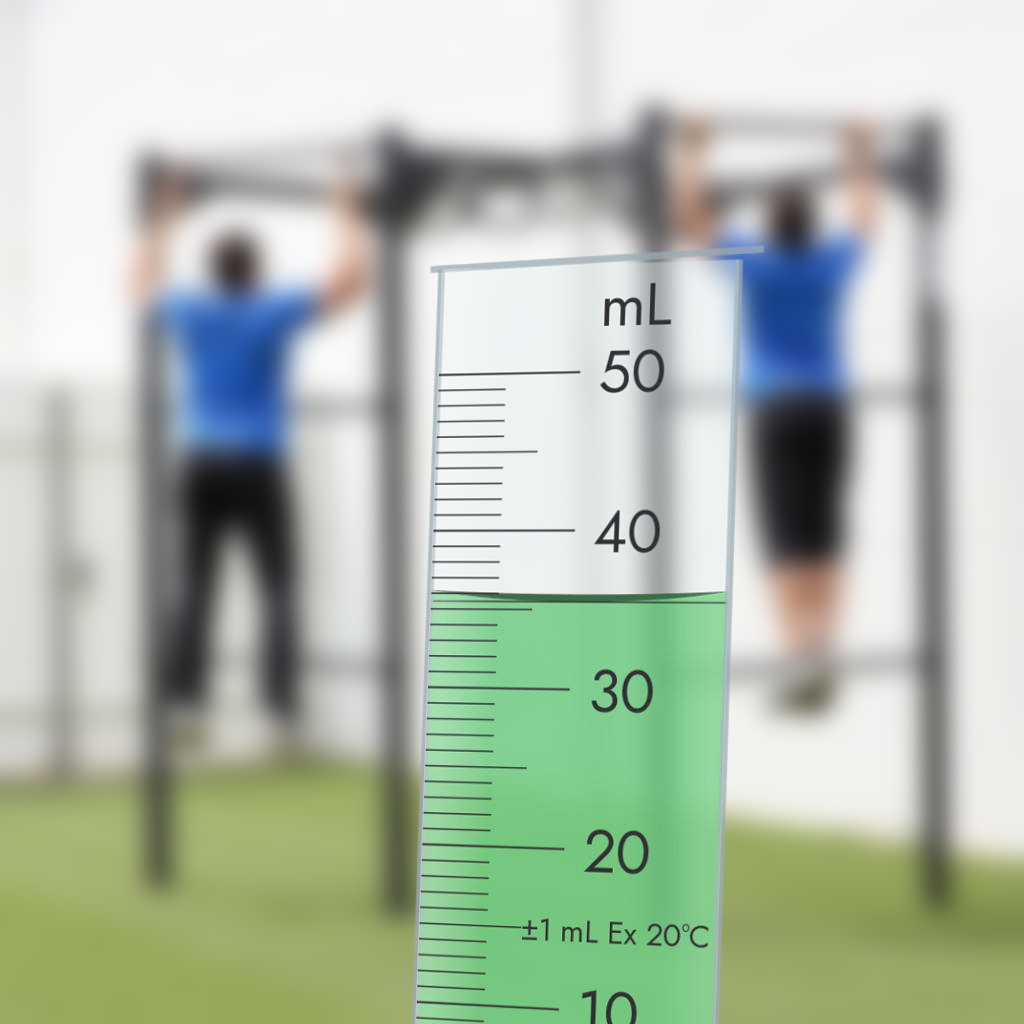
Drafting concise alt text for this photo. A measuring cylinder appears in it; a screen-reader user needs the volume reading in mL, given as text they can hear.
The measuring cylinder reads 35.5 mL
